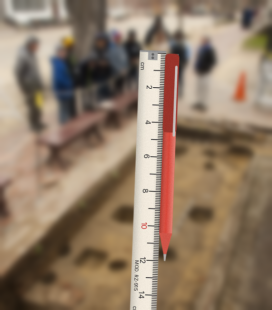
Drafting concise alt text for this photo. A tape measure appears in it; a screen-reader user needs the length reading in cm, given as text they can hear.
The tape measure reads 12 cm
